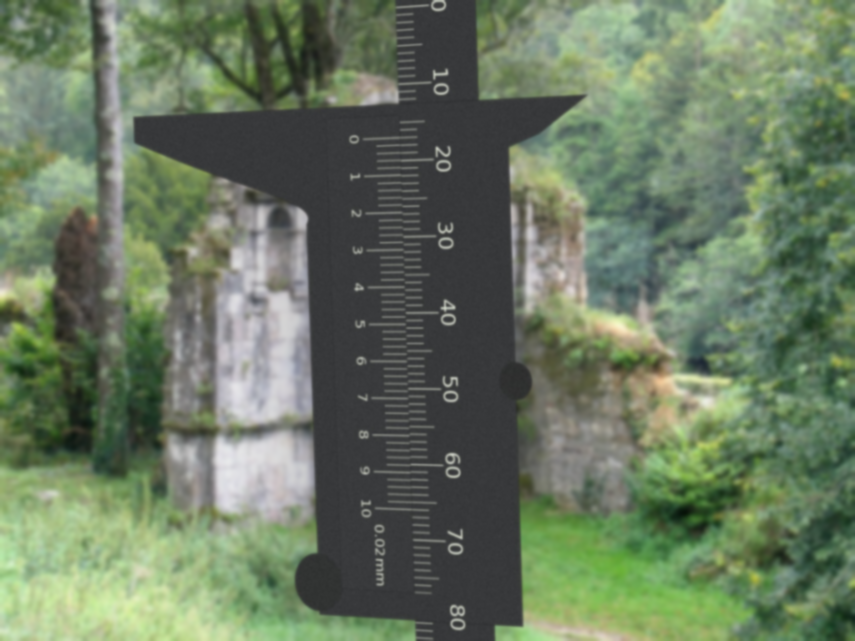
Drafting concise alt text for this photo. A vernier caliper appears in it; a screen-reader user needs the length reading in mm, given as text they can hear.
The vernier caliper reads 17.0 mm
